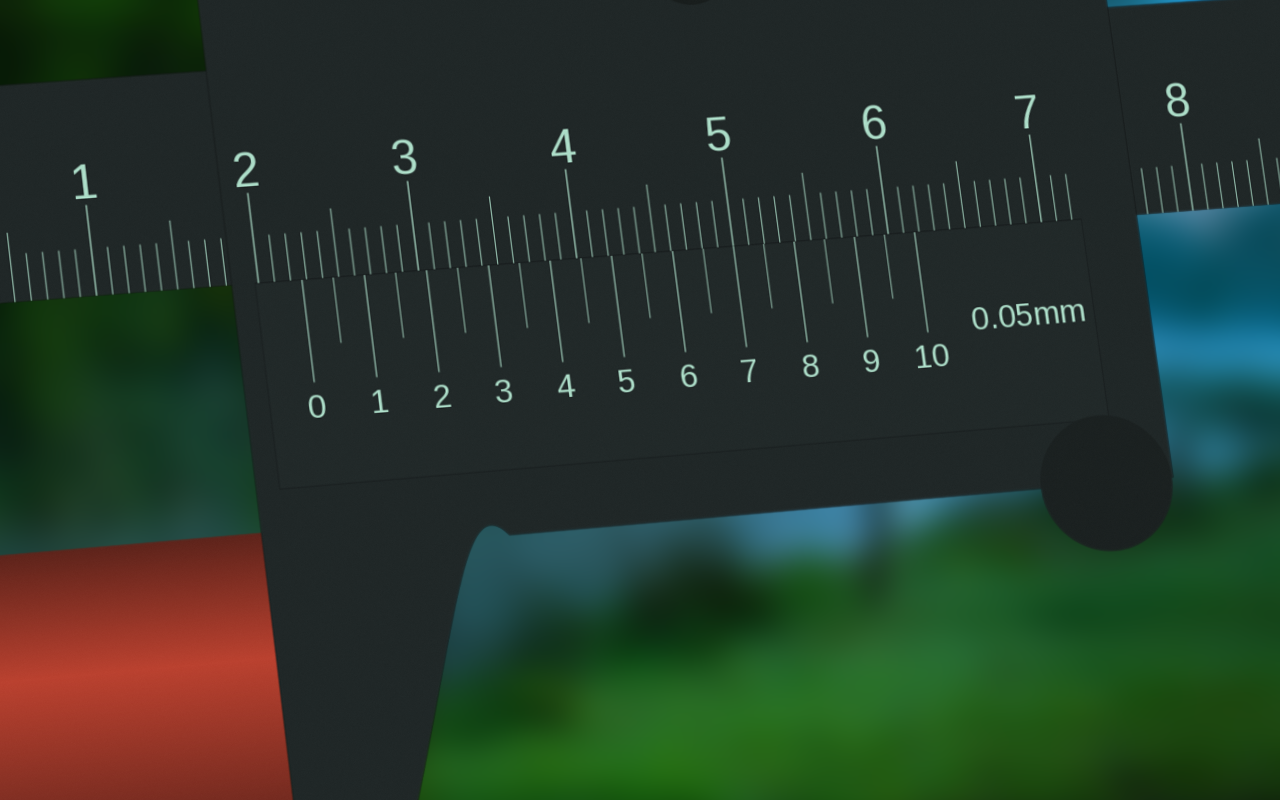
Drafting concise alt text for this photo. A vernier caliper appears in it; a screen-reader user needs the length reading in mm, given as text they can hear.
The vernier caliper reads 22.7 mm
